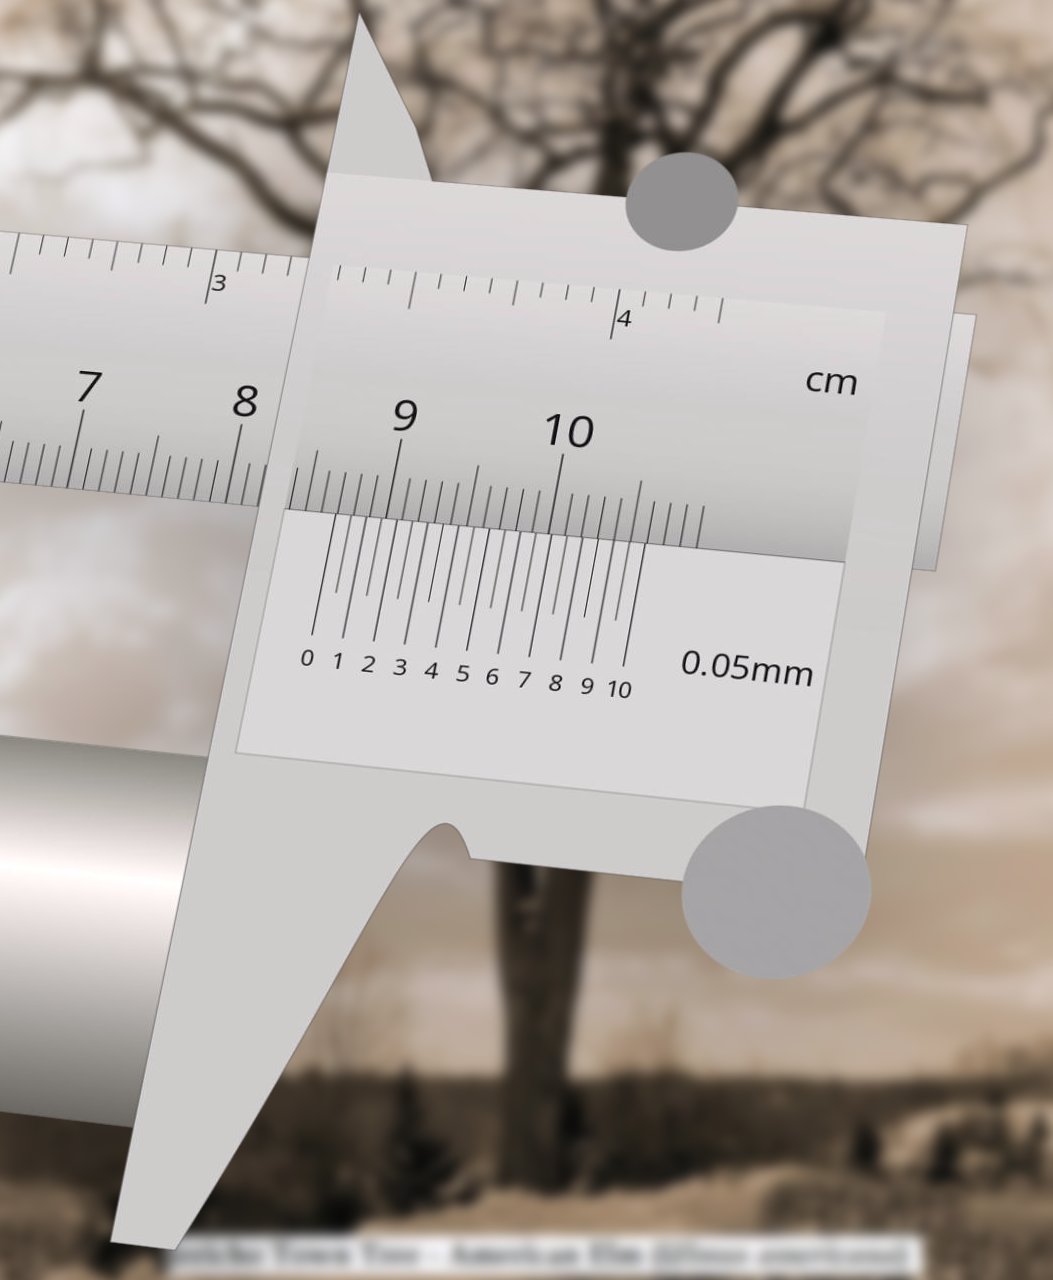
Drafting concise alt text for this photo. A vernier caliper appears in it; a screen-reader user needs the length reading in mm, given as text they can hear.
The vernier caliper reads 86.9 mm
